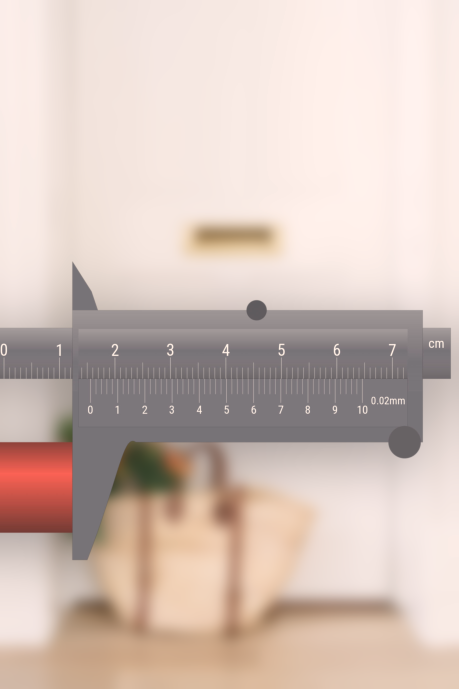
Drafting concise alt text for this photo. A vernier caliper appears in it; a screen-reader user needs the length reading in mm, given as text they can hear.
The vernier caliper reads 15.6 mm
